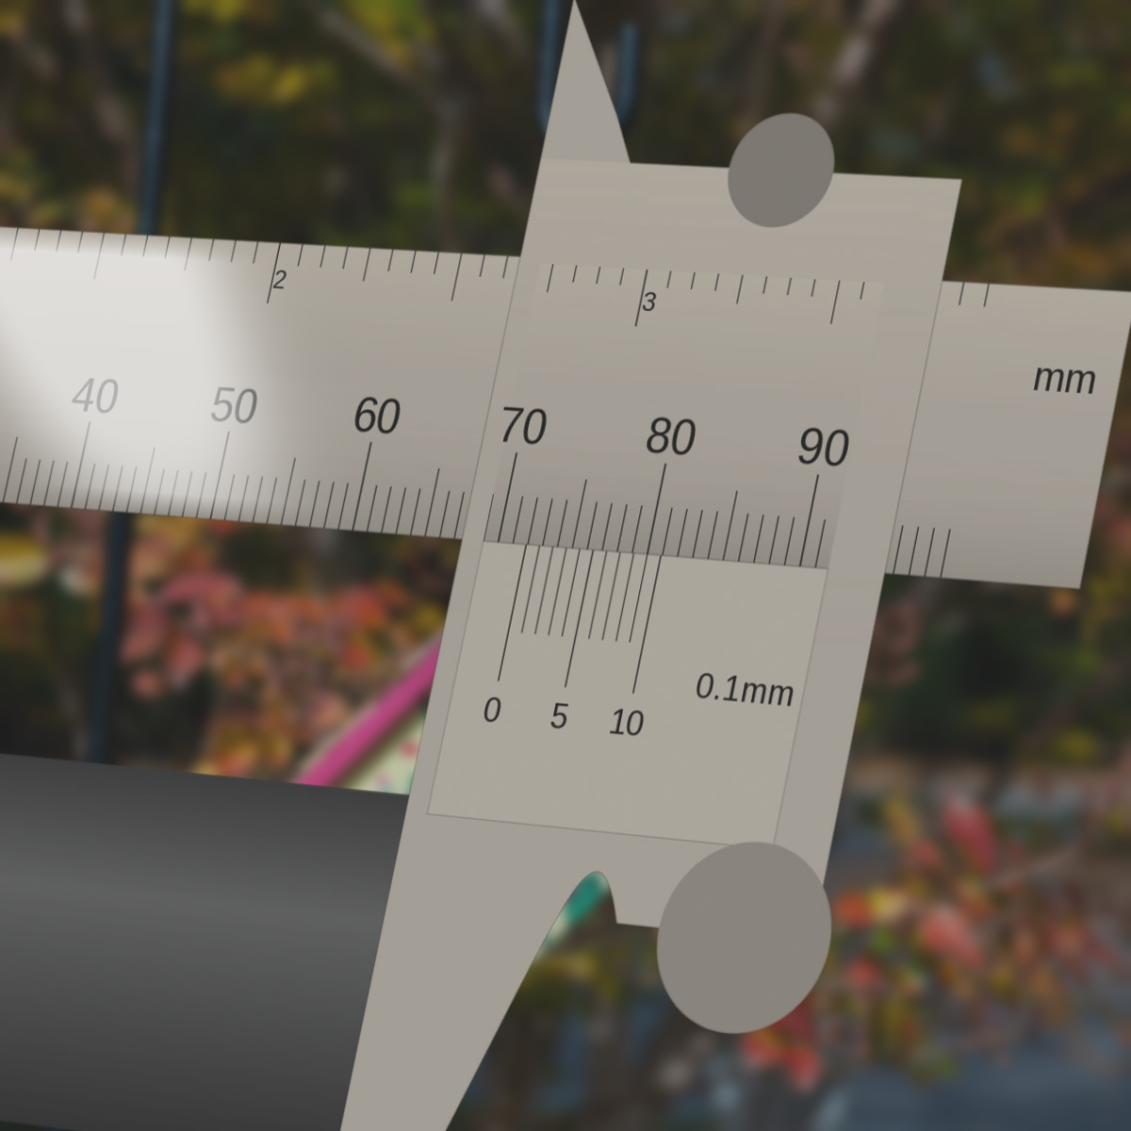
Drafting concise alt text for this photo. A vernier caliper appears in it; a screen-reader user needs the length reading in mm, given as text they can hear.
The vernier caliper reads 71.9 mm
